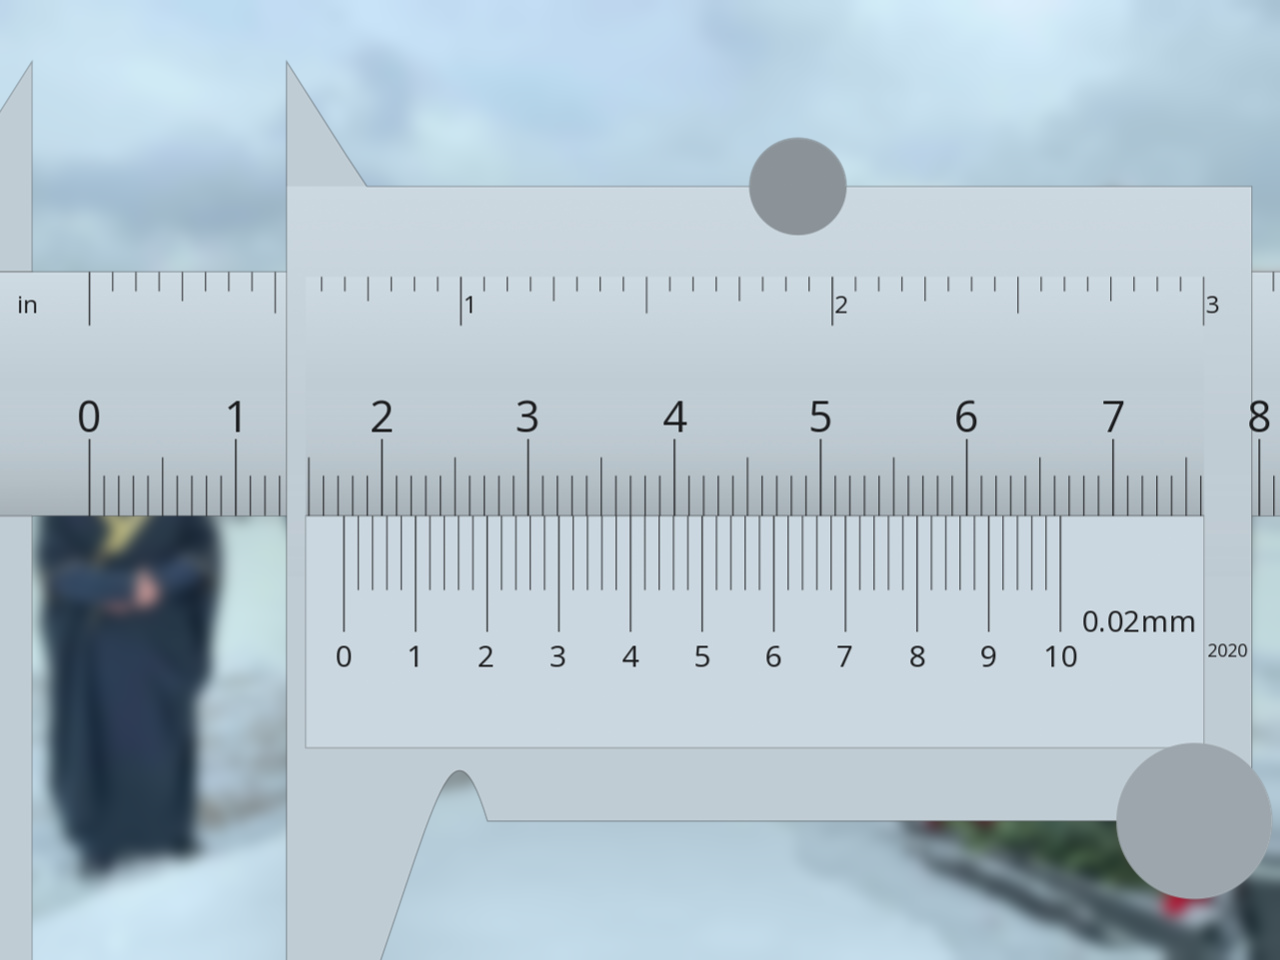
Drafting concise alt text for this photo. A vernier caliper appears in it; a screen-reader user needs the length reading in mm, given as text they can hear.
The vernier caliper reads 17.4 mm
